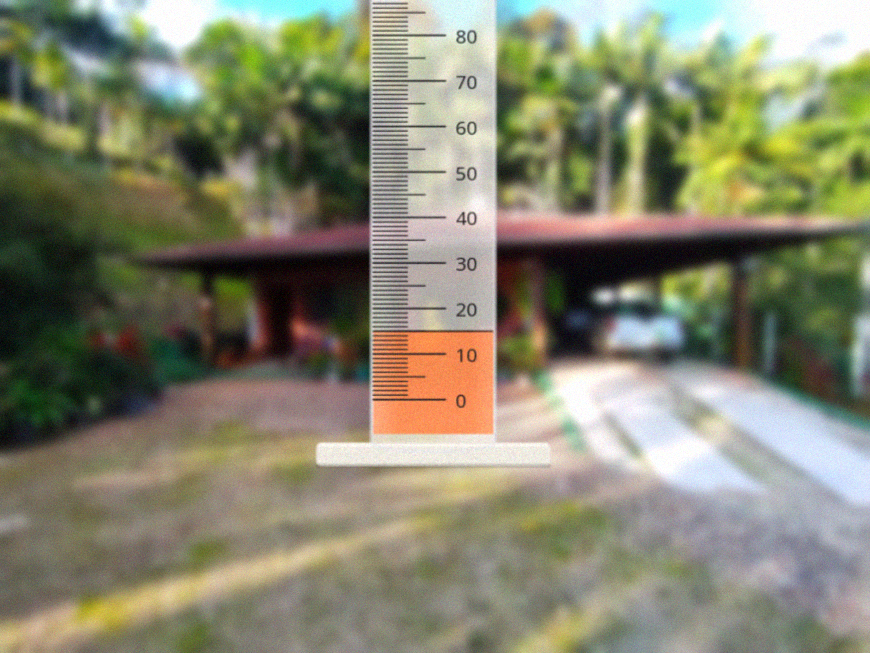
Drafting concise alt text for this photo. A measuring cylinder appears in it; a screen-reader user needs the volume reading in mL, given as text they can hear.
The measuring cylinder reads 15 mL
